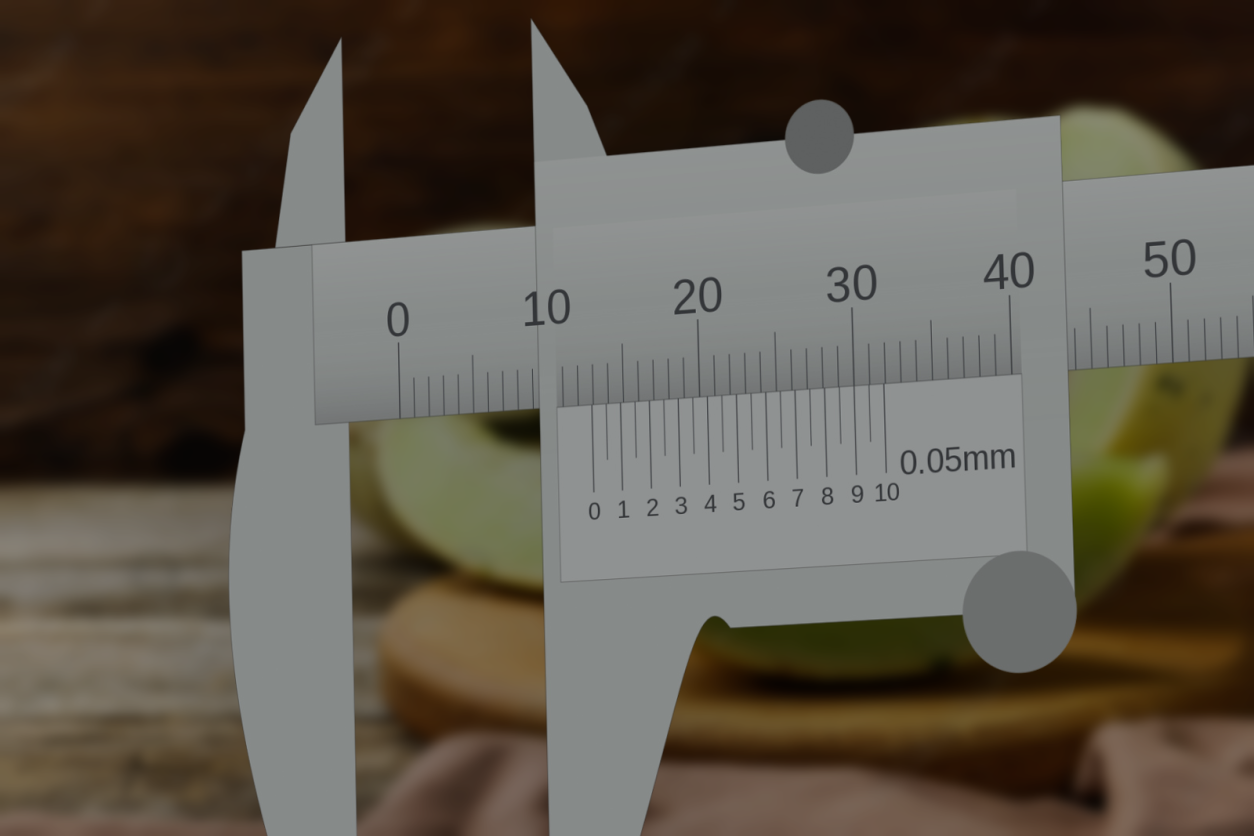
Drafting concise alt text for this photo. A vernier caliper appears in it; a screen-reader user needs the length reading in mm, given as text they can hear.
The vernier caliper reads 12.9 mm
